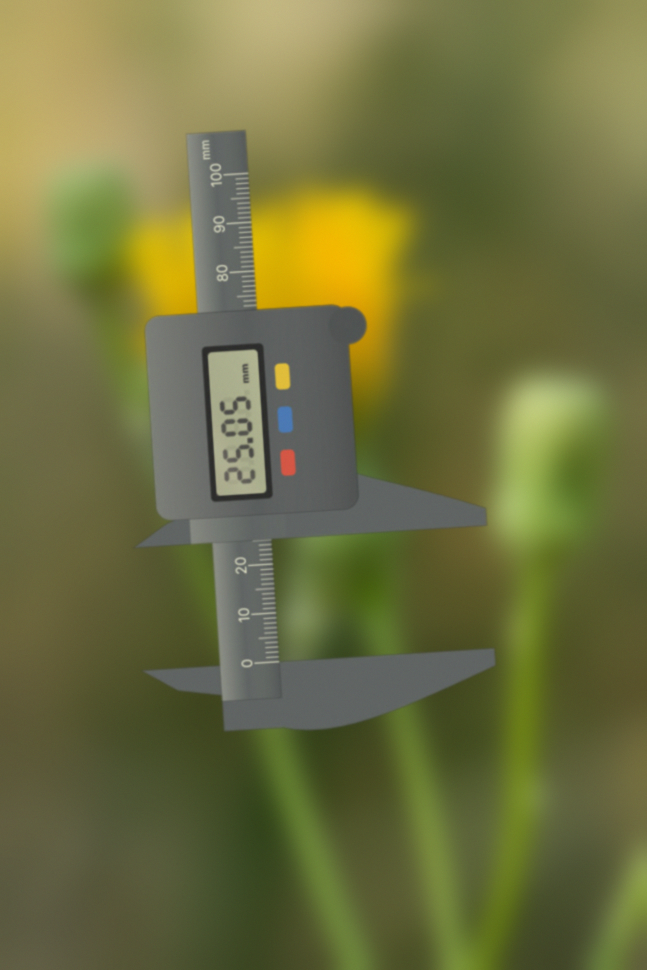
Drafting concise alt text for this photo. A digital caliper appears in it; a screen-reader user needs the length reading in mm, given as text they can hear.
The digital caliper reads 25.05 mm
